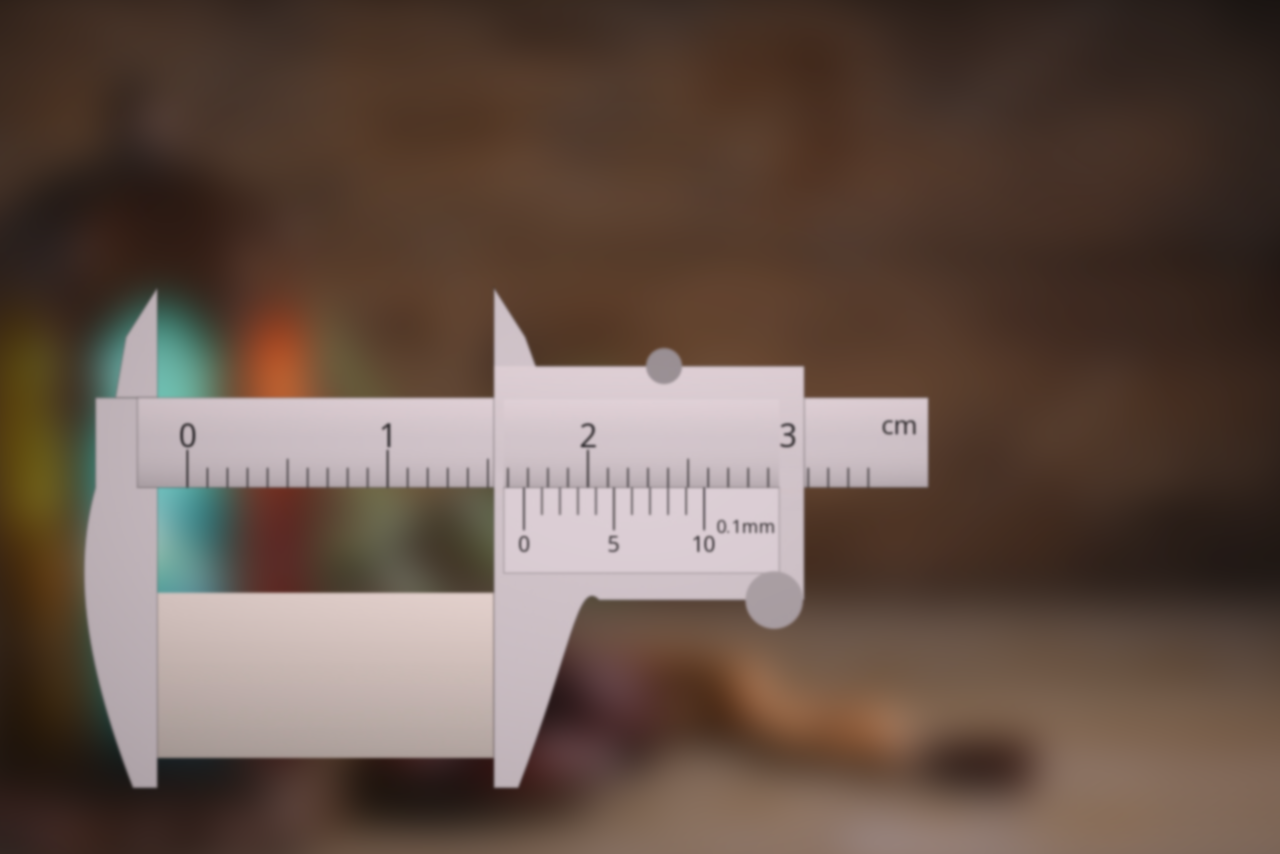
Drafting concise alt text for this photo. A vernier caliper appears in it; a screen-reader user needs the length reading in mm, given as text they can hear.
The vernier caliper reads 16.8 mm
